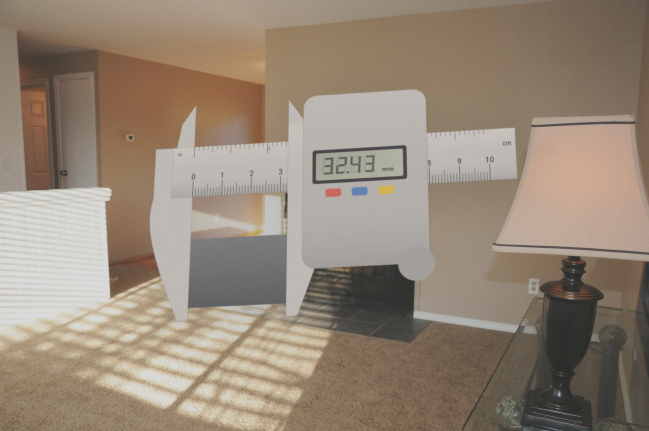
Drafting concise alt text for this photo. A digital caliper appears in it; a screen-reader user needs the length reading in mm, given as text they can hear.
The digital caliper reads 32.43 mm
